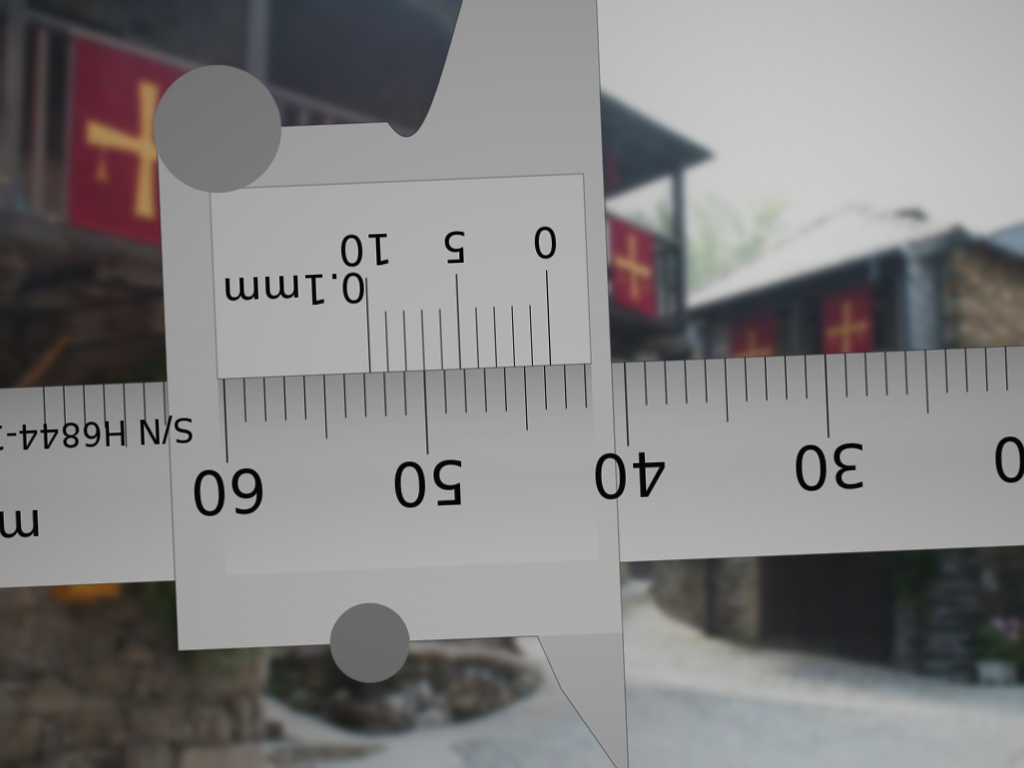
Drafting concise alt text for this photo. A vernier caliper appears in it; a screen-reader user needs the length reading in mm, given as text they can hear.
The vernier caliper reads 43.7 mm
